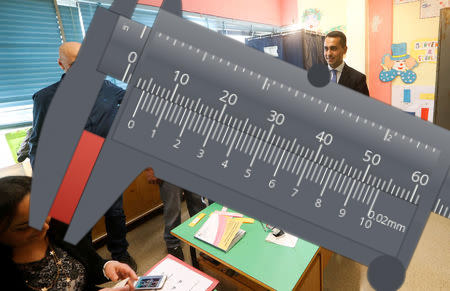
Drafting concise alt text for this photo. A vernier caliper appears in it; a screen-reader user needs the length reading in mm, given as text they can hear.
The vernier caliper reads 4.5 mm
